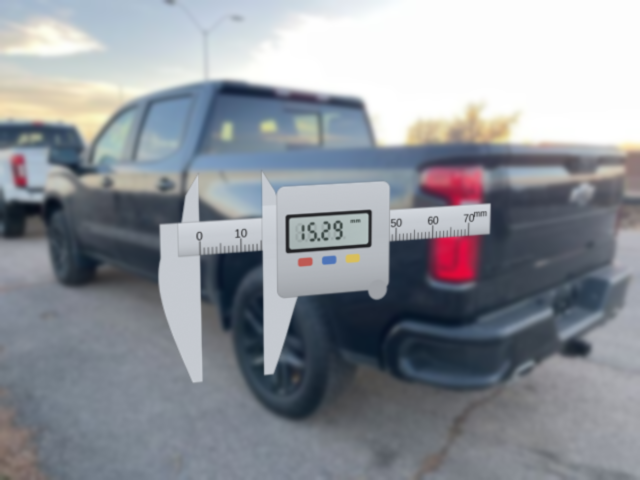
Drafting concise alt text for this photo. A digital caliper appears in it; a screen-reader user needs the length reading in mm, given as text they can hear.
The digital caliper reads 15.29 mm
